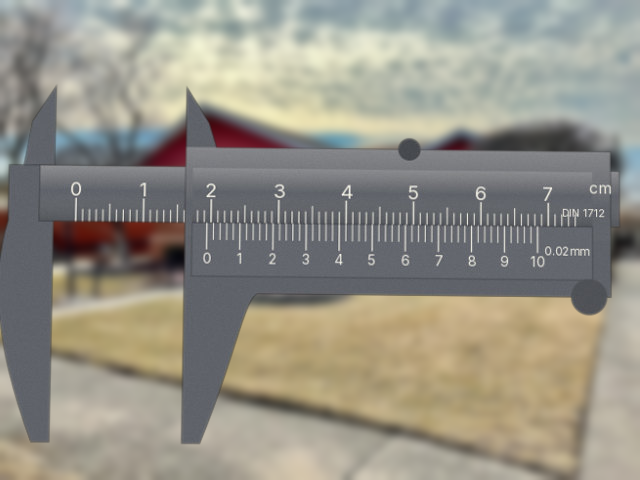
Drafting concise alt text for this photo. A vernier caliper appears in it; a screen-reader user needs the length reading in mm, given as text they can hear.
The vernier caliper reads 19.4 mm
